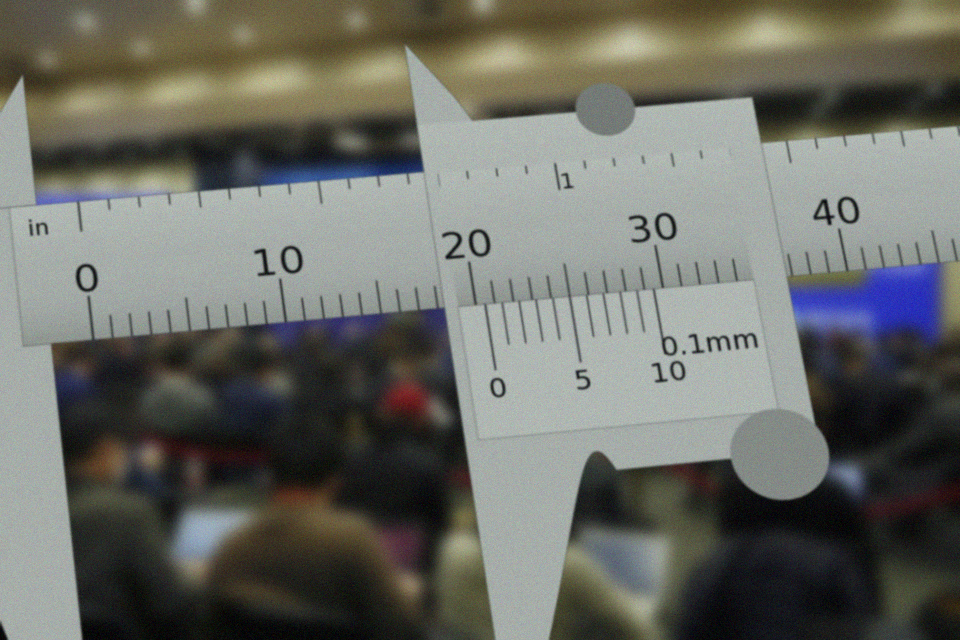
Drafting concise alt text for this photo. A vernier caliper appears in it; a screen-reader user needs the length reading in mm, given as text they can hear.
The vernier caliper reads 20.5 mm
